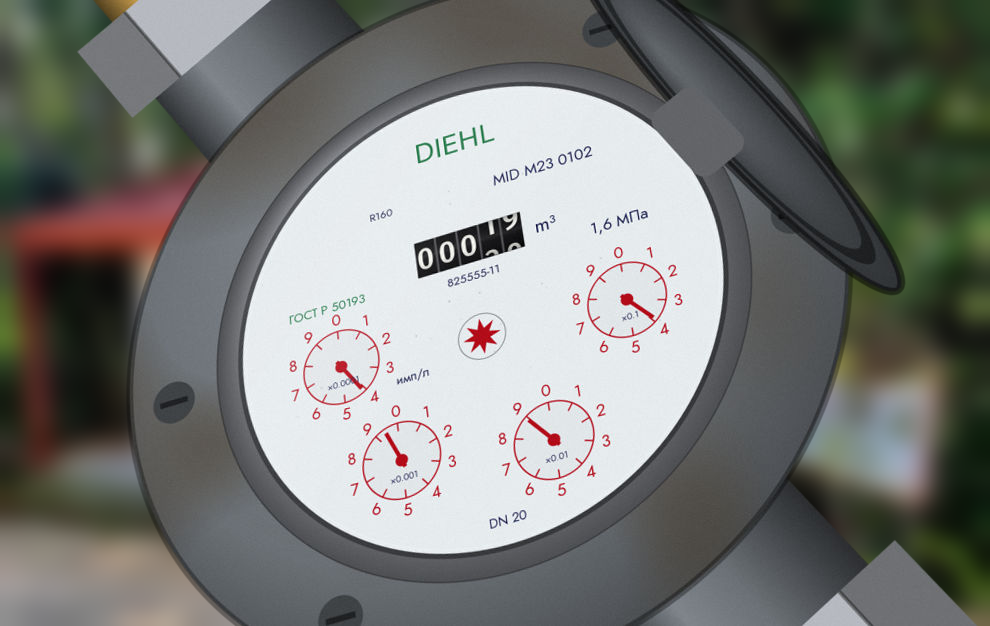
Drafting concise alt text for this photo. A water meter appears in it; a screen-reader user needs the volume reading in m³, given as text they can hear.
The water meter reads 19.3894 m³
